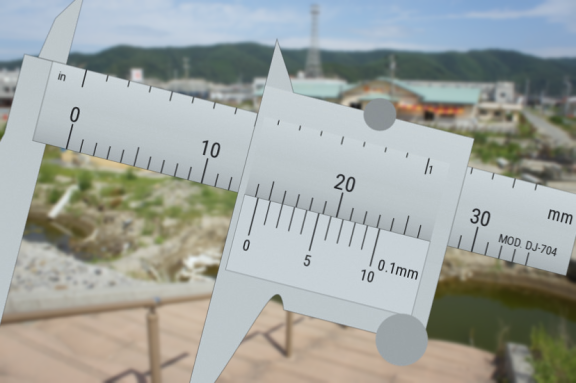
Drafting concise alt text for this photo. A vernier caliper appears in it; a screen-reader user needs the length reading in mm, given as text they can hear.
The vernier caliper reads 14.2 mm
